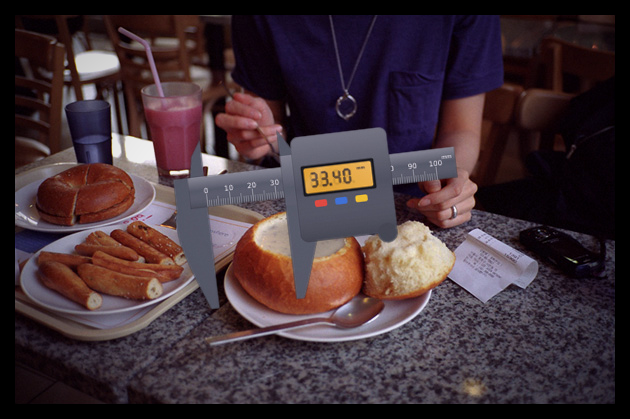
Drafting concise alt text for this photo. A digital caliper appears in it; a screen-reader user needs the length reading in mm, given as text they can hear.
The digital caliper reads 33.40 mm
